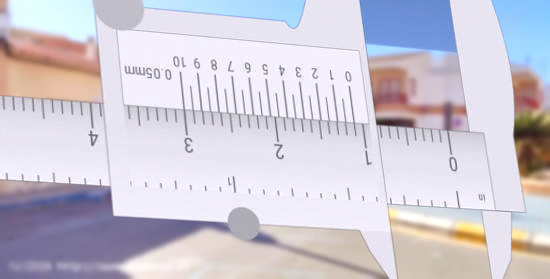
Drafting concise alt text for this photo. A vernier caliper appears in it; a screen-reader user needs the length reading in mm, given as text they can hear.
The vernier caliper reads 11.0 mm
